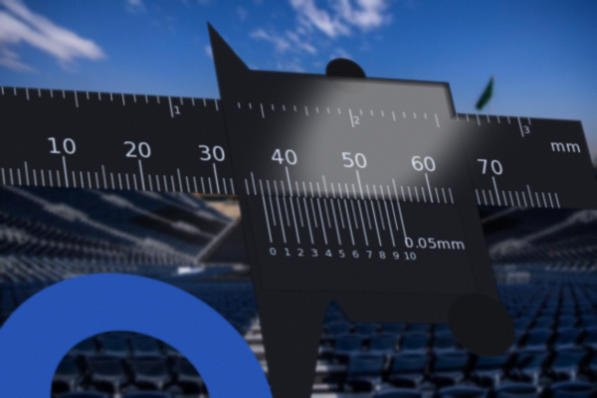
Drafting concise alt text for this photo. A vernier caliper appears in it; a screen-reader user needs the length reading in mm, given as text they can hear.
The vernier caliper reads 36.0 mm
